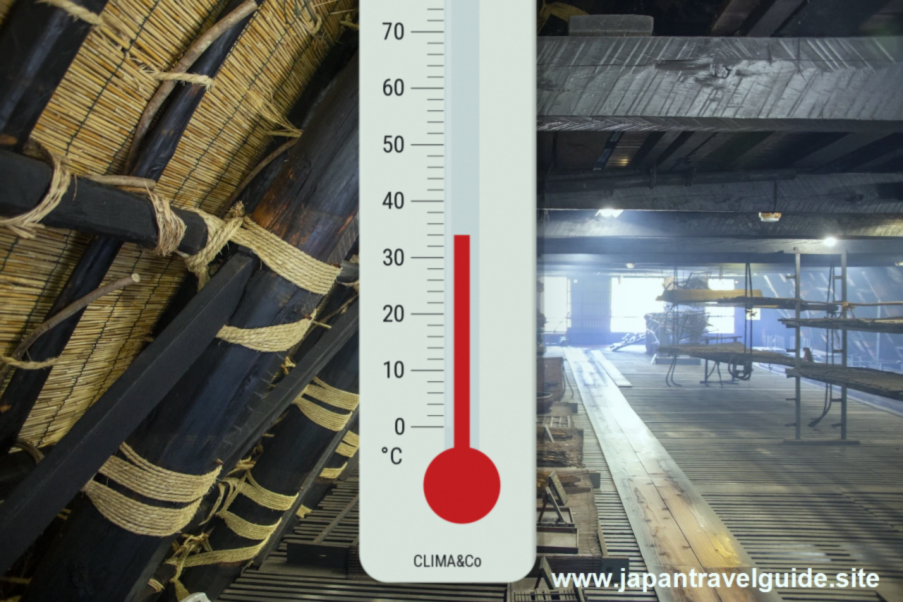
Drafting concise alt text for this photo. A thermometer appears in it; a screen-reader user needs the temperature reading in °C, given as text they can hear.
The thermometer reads 34 °C
